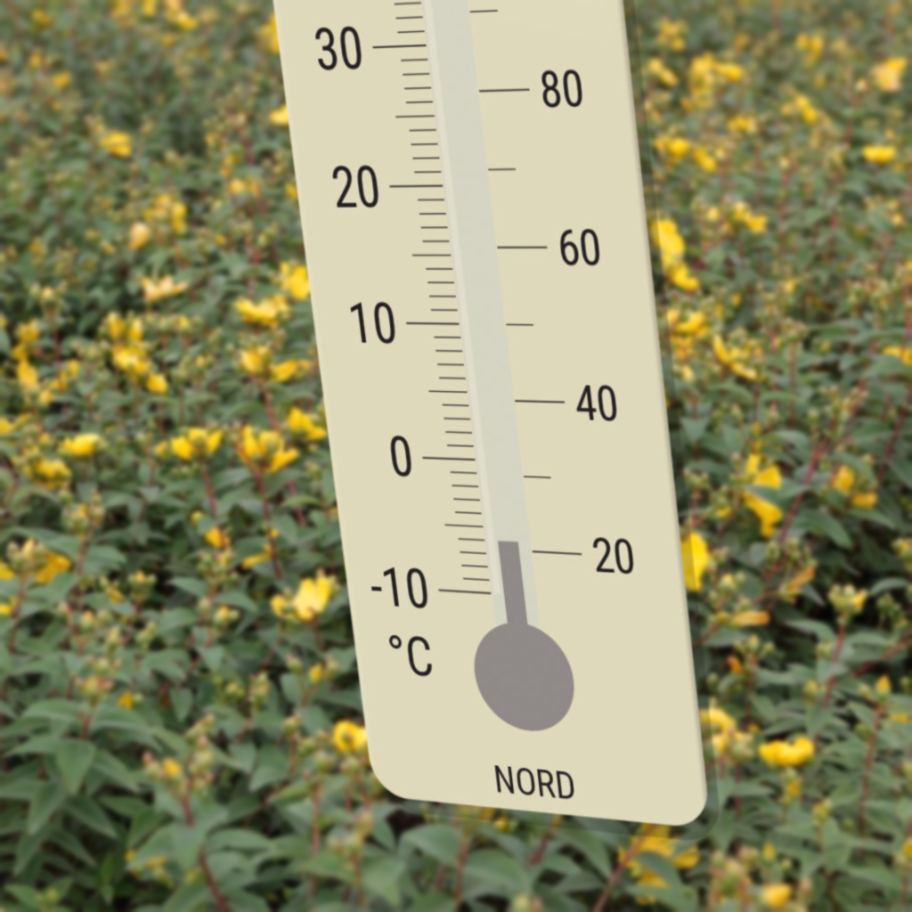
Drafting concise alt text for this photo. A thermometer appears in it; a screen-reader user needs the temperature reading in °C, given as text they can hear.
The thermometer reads -6 °C
